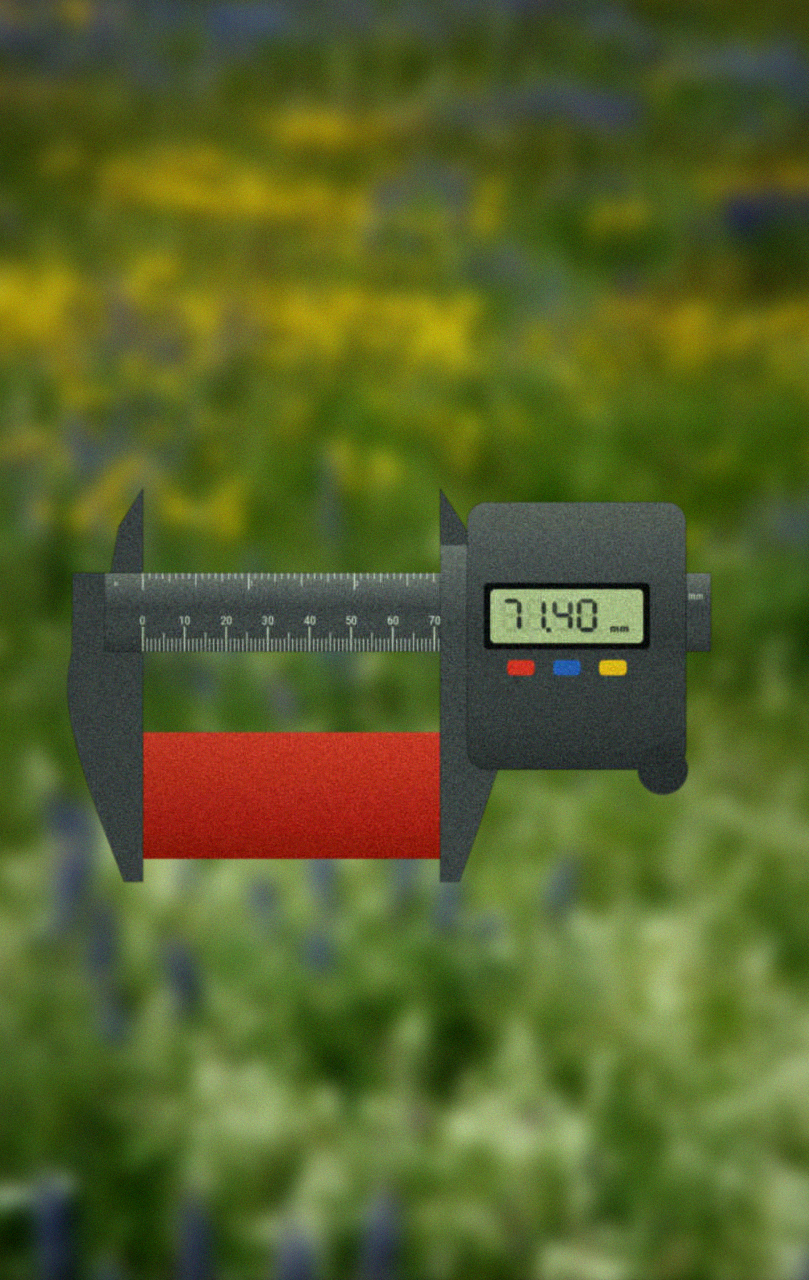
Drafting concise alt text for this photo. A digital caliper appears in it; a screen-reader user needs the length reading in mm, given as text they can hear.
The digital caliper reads 71.40 mm
